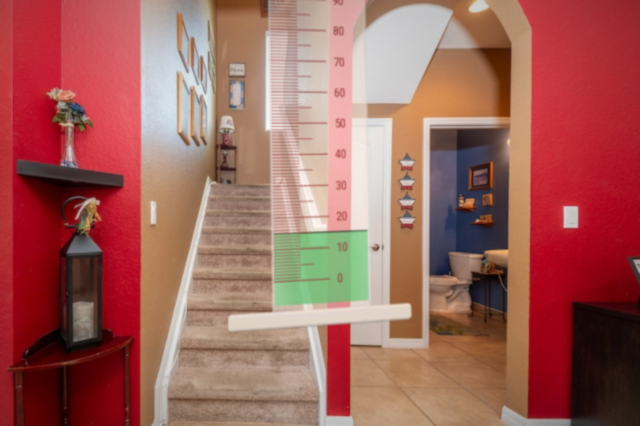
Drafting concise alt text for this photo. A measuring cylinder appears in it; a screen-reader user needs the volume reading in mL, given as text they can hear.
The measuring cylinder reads 15 mL
